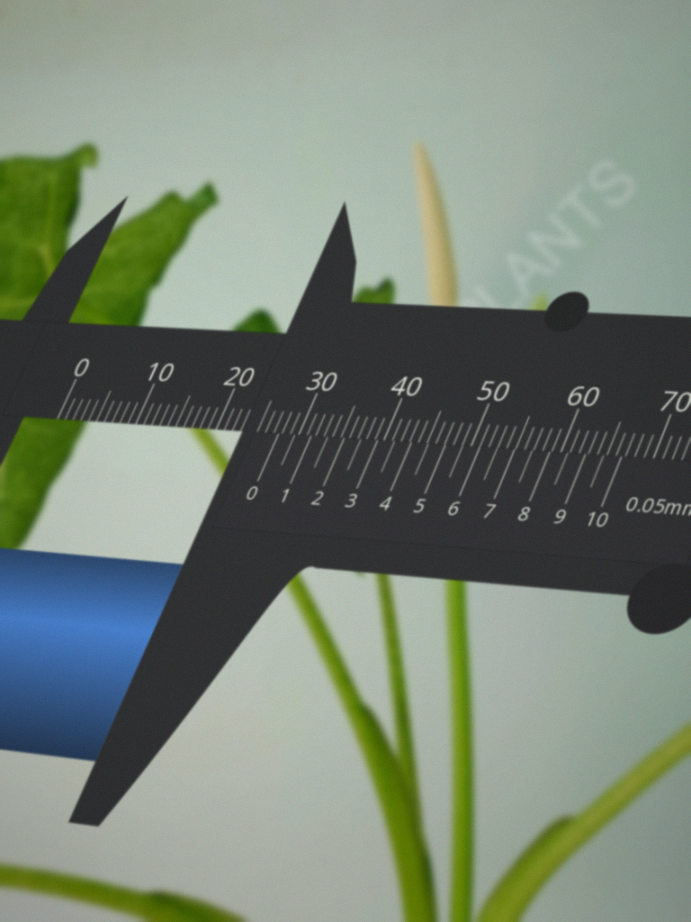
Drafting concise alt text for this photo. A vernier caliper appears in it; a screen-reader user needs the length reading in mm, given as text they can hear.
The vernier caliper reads 27.6 mm
